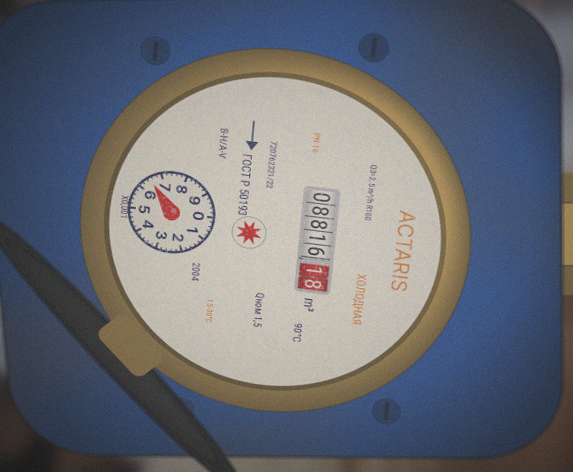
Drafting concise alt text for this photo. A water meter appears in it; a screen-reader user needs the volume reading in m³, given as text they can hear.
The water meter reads 8816.186 m³
